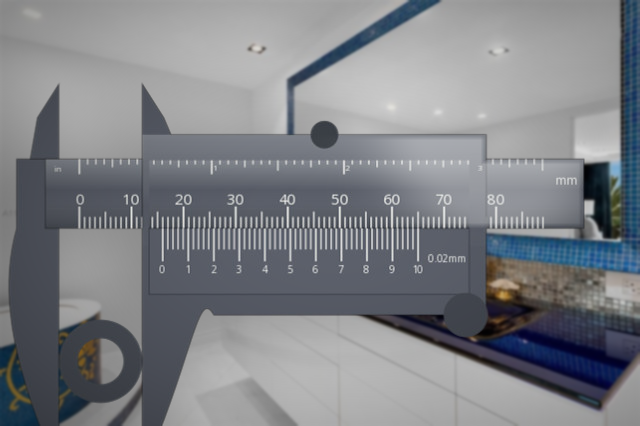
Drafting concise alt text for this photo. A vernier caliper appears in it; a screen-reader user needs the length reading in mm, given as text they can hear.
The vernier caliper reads 16.0 mm
